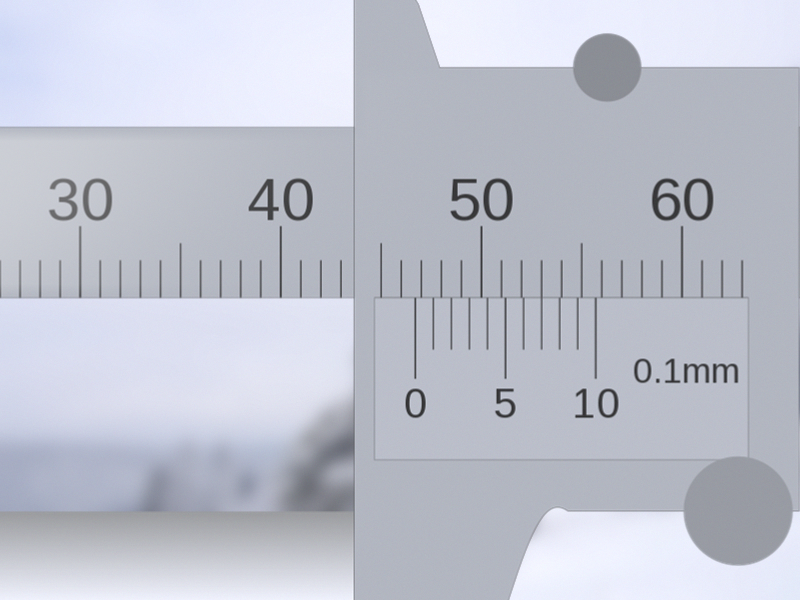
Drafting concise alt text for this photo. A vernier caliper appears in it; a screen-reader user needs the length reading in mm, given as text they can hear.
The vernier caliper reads 46.7 mm
